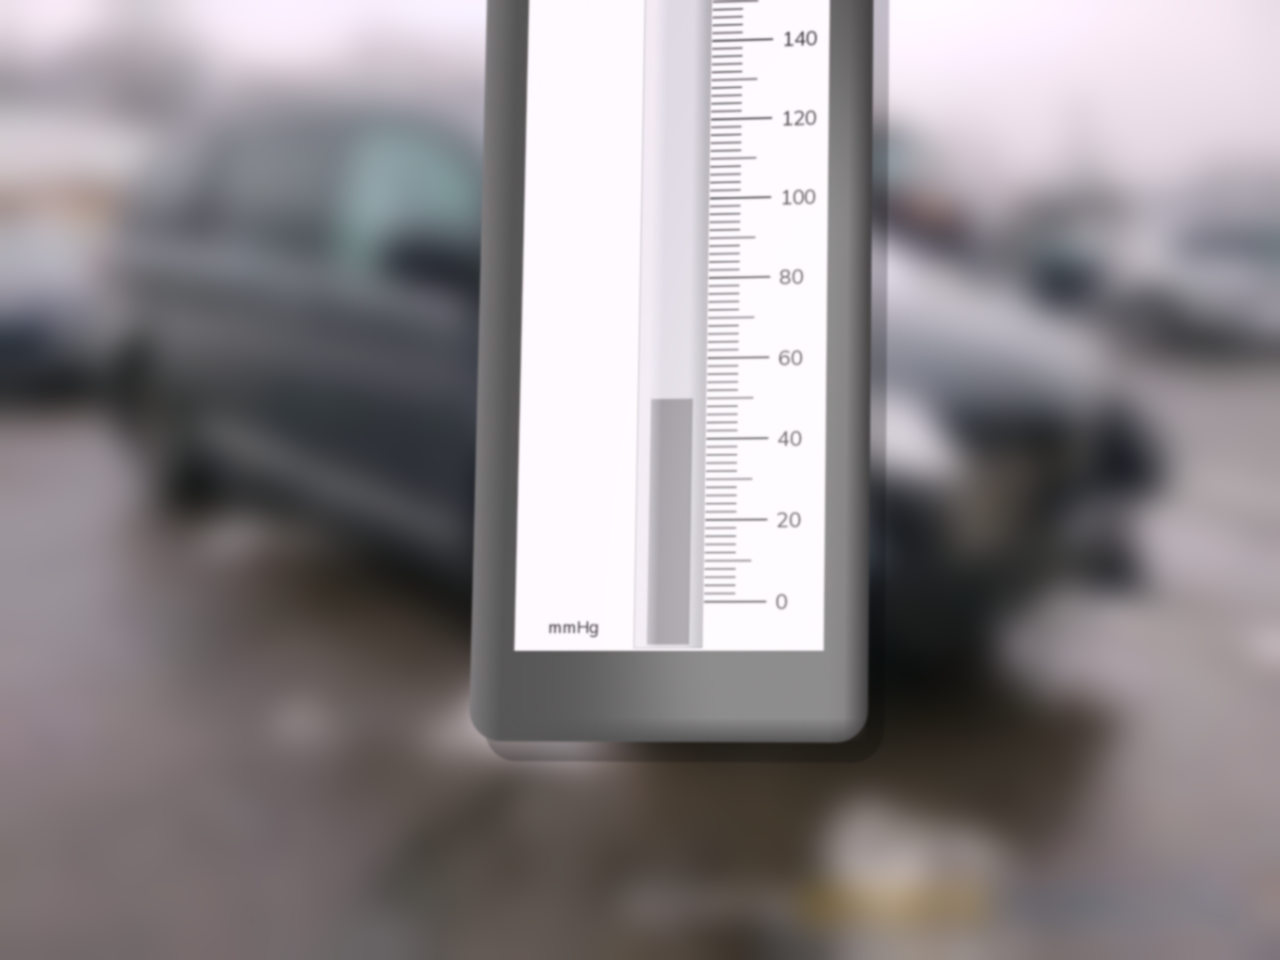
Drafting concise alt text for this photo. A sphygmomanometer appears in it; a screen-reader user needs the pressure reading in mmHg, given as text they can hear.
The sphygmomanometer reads 50 mmHg
